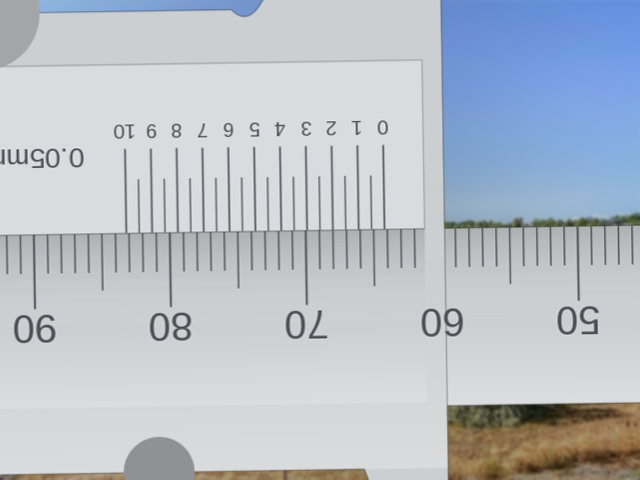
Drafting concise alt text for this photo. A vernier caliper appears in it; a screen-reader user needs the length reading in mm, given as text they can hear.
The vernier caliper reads 64.2 mm
